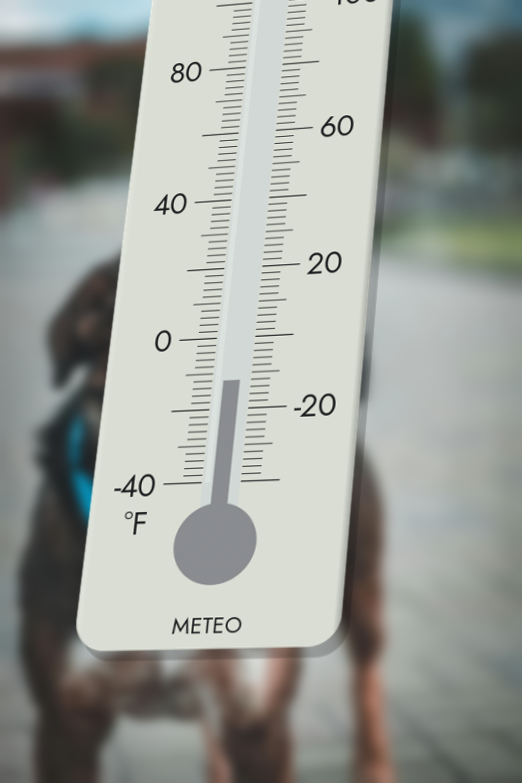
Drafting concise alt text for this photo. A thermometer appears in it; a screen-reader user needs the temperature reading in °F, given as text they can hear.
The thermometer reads -12 °F
